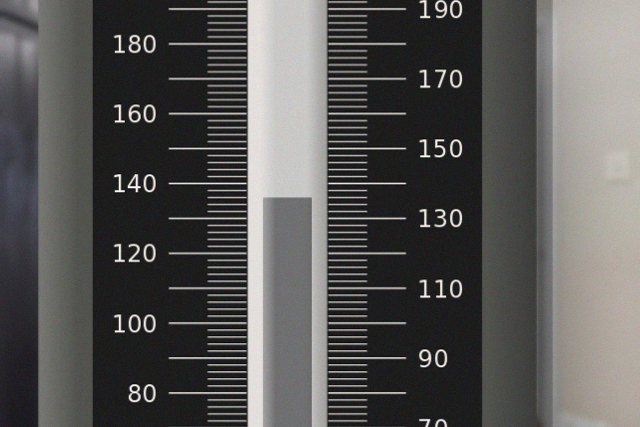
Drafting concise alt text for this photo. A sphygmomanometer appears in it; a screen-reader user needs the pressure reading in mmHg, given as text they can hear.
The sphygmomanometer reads 136 mmHg
